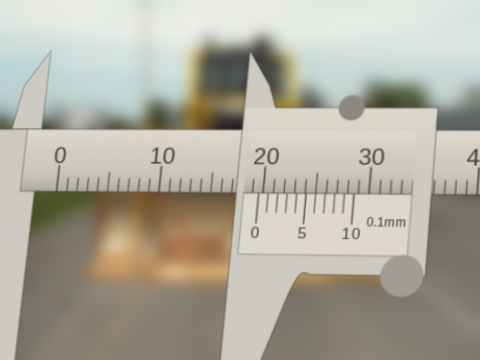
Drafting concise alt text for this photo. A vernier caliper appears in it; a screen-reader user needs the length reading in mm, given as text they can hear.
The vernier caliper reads 19.6 mm
